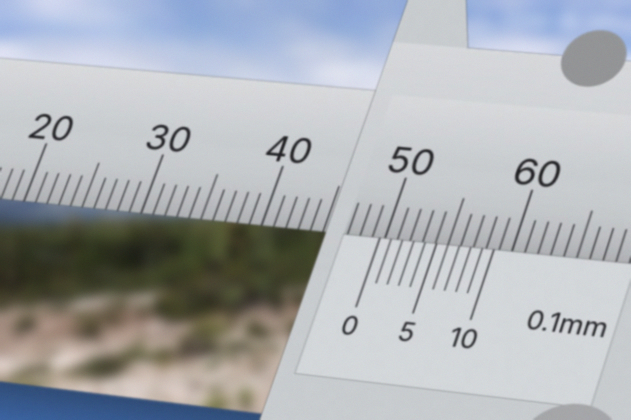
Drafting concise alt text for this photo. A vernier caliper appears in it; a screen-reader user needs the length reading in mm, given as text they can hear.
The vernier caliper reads 49.6 mm
